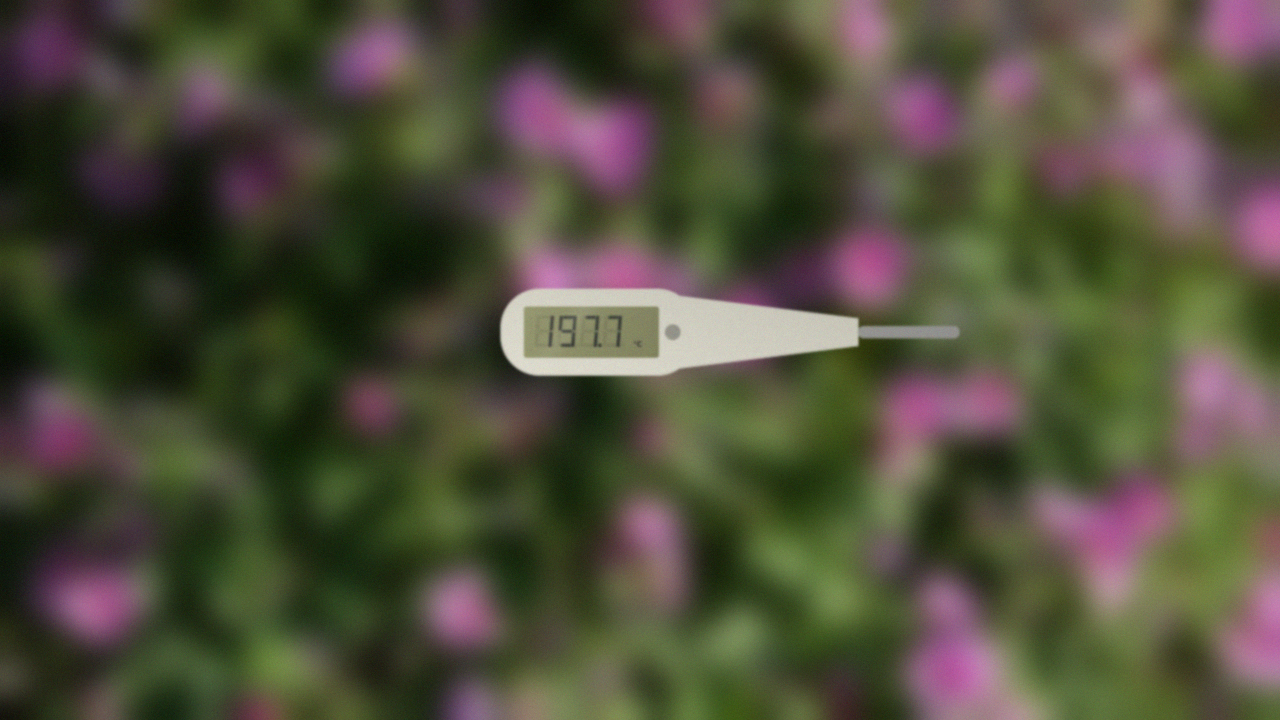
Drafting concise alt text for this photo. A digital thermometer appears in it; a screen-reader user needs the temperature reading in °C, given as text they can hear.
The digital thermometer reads 197.7 °C
